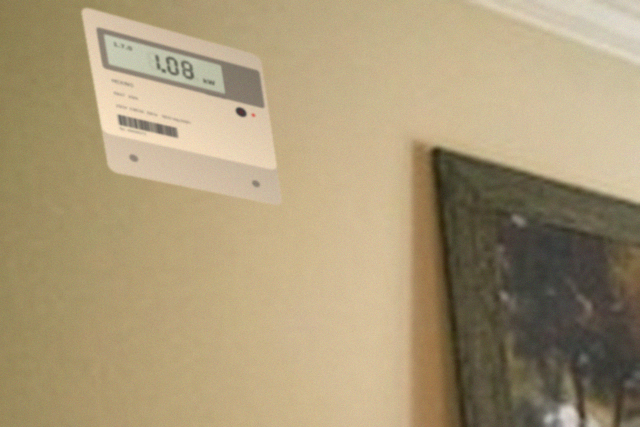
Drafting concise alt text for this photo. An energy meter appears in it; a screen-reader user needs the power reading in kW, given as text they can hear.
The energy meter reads 1.08 kW
